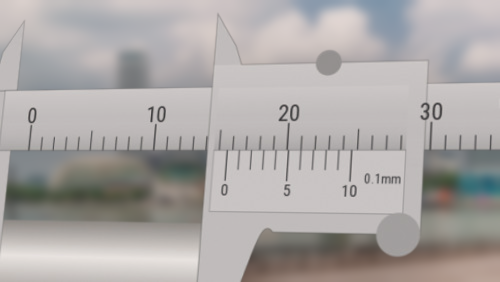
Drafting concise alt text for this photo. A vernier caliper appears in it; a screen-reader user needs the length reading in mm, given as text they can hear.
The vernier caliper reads 15.6 mm
